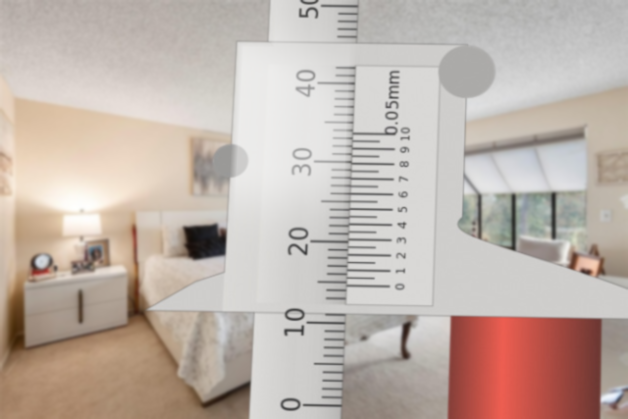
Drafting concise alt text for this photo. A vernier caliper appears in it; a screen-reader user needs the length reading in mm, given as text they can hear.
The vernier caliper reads 14.6 mm
